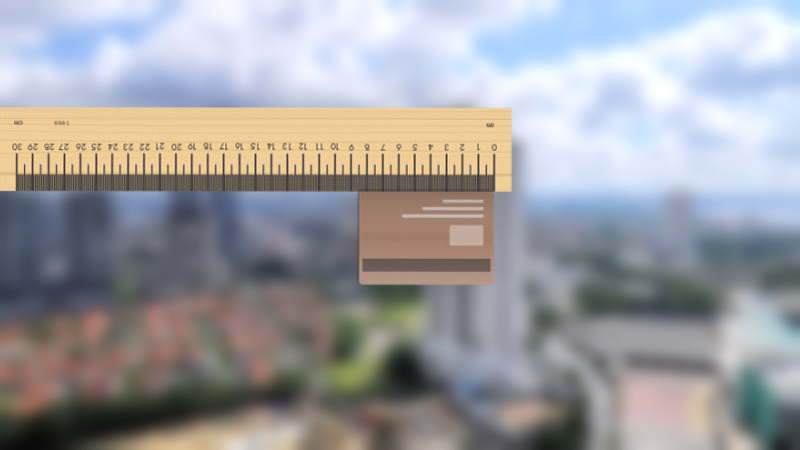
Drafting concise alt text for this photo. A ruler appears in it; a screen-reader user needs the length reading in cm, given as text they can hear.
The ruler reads 8.5 cm
